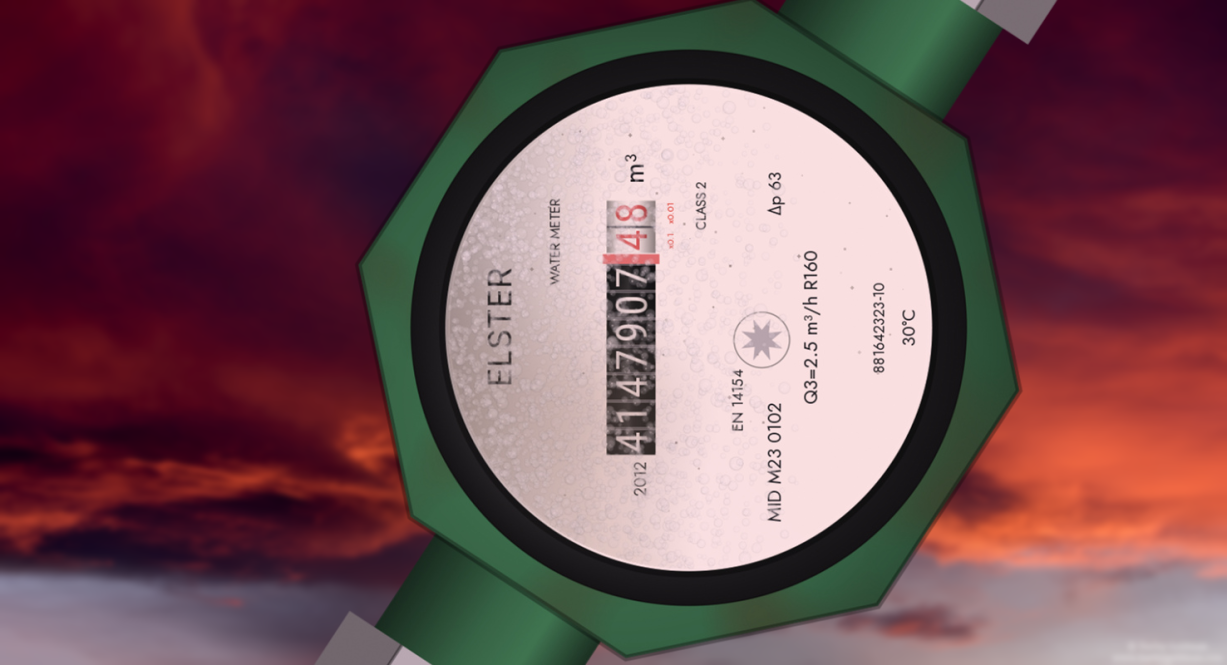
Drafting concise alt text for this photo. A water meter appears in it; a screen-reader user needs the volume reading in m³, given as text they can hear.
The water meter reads 4147907.48 m³
